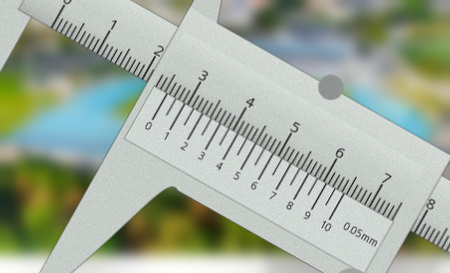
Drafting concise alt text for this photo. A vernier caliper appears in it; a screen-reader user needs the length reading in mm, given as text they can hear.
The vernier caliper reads 25.5 mm
